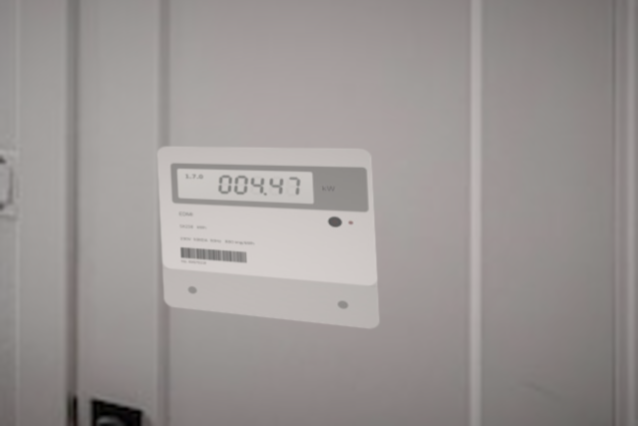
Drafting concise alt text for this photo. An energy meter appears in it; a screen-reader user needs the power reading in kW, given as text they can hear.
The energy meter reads 4.47 kW
